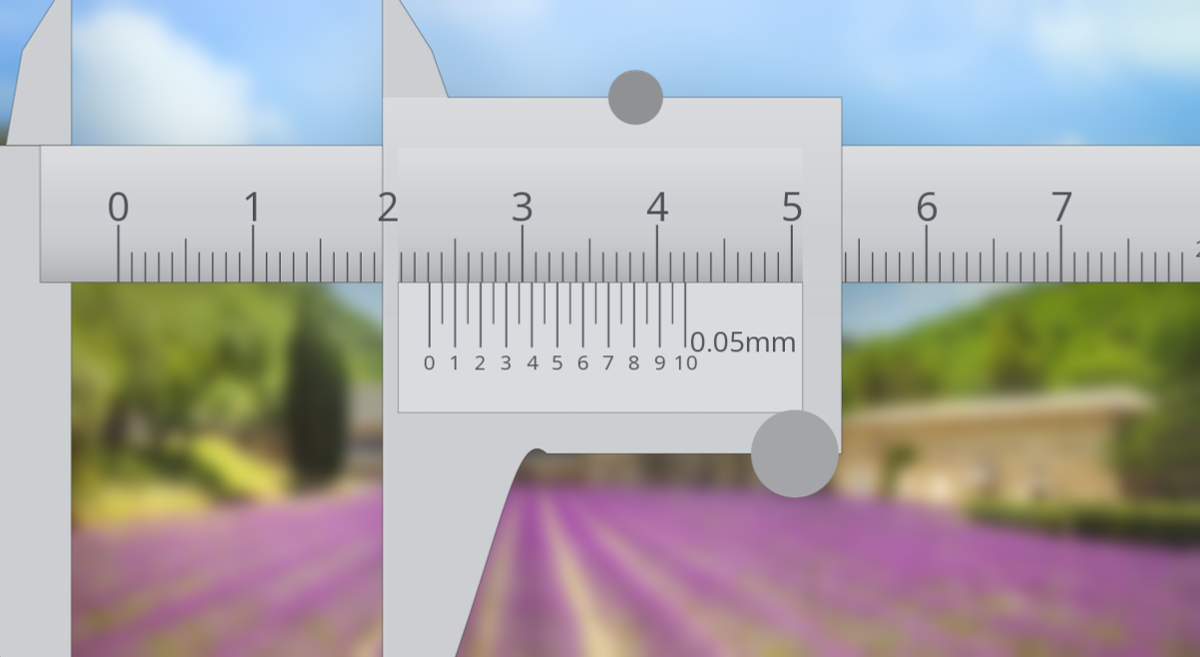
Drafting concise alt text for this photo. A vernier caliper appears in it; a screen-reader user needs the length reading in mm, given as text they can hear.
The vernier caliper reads 23.1 mm
